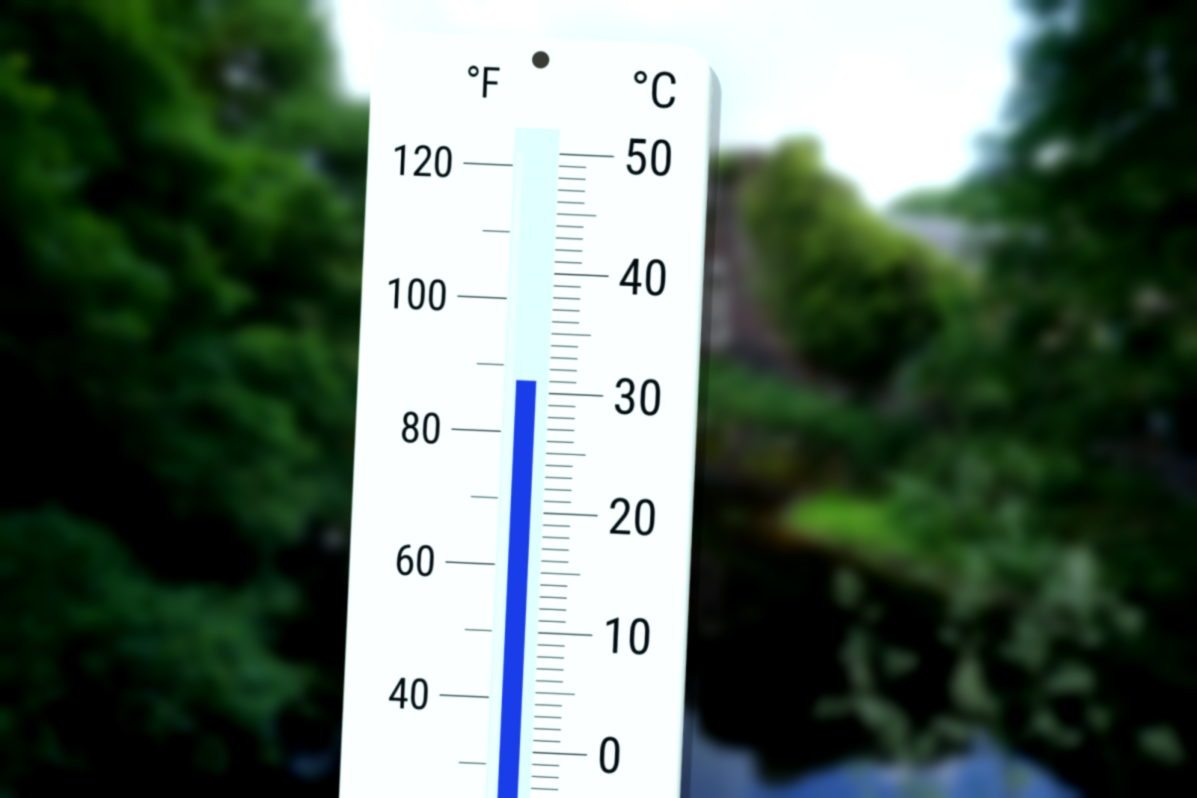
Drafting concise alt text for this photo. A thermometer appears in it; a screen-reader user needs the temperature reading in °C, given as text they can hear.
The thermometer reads 31 °C
